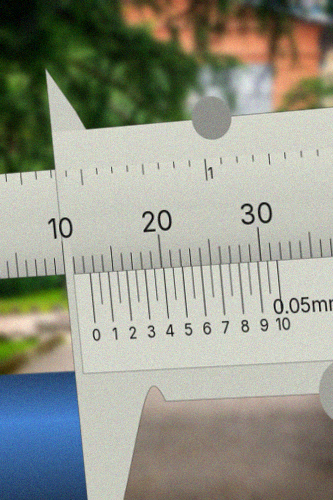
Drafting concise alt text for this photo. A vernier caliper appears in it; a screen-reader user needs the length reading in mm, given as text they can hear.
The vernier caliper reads 12.6 mm
